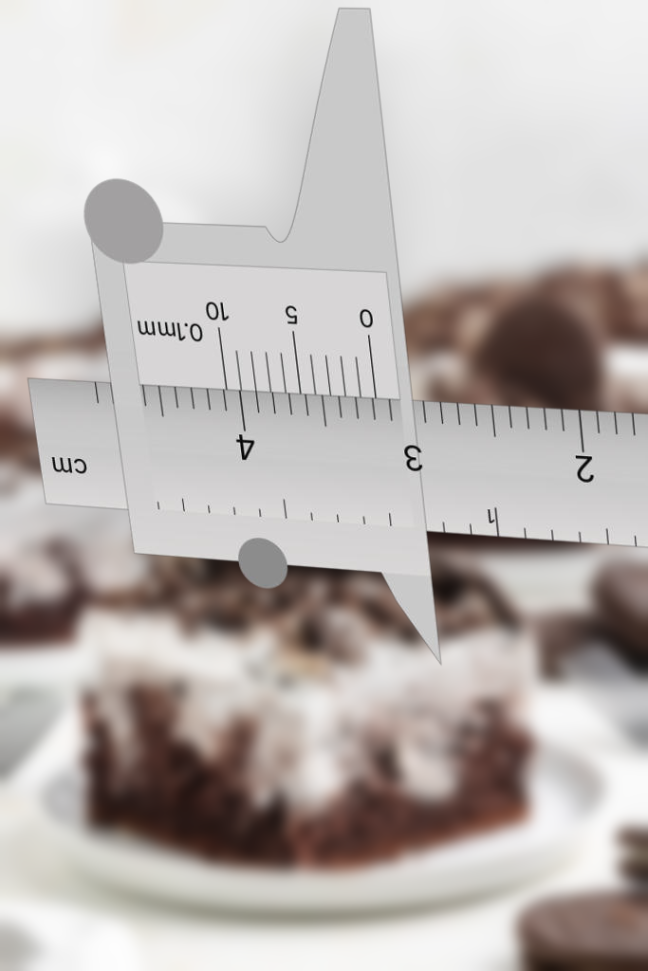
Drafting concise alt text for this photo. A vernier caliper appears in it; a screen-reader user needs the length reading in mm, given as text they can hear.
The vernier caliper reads 31.8 mm
